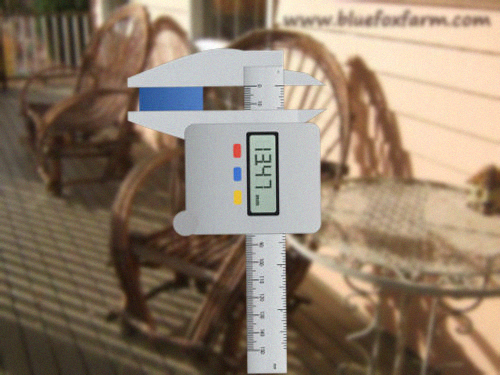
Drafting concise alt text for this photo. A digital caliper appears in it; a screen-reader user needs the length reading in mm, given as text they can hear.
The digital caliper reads 13.47 mm
